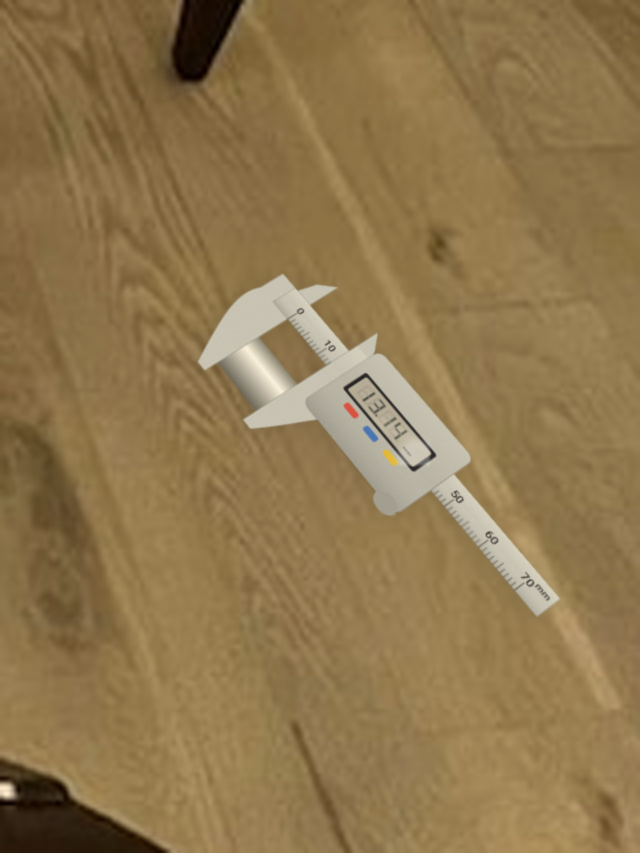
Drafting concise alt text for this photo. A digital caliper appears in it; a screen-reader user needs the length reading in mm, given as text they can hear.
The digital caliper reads 13.14 mm
